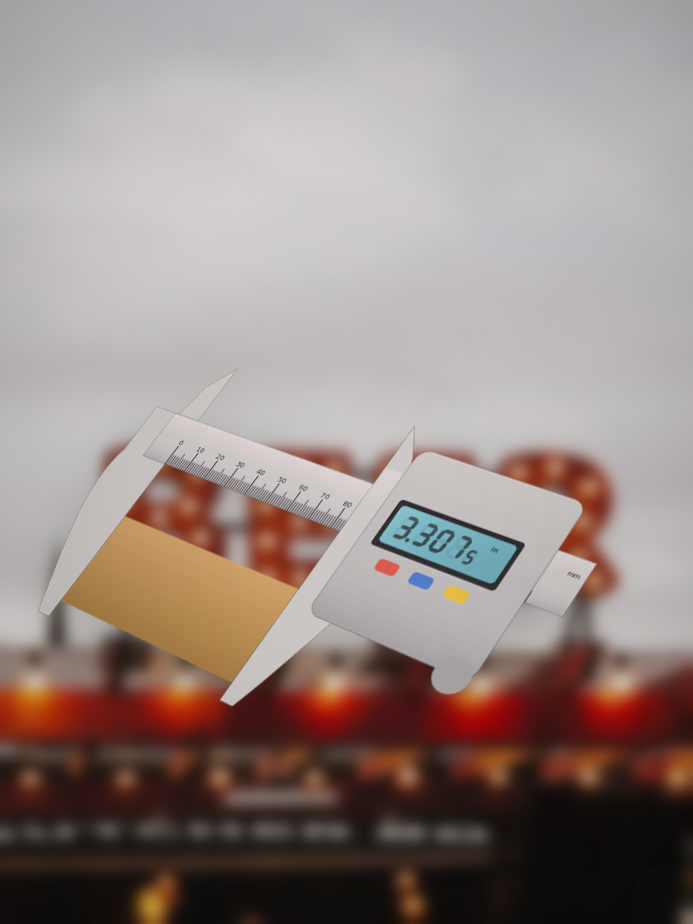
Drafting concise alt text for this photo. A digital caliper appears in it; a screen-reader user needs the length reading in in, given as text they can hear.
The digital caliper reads 3.3075 in
